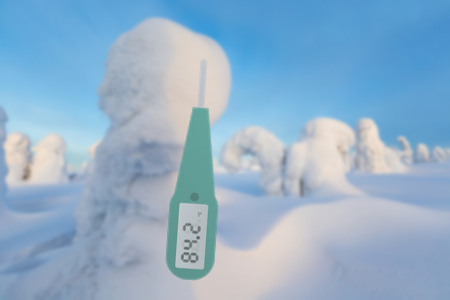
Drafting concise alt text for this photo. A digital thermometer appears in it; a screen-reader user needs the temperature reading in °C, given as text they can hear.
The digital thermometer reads 84.2 °C
